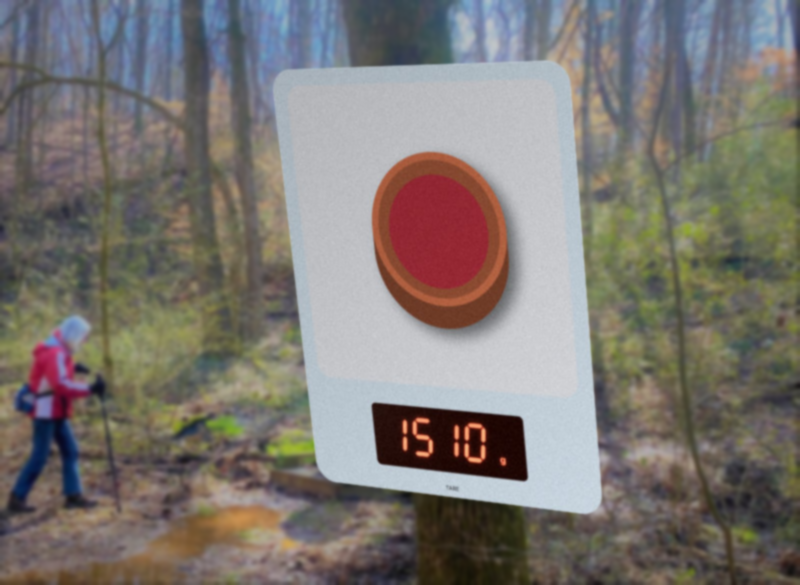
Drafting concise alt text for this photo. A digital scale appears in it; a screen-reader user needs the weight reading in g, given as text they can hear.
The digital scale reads 1510 g
